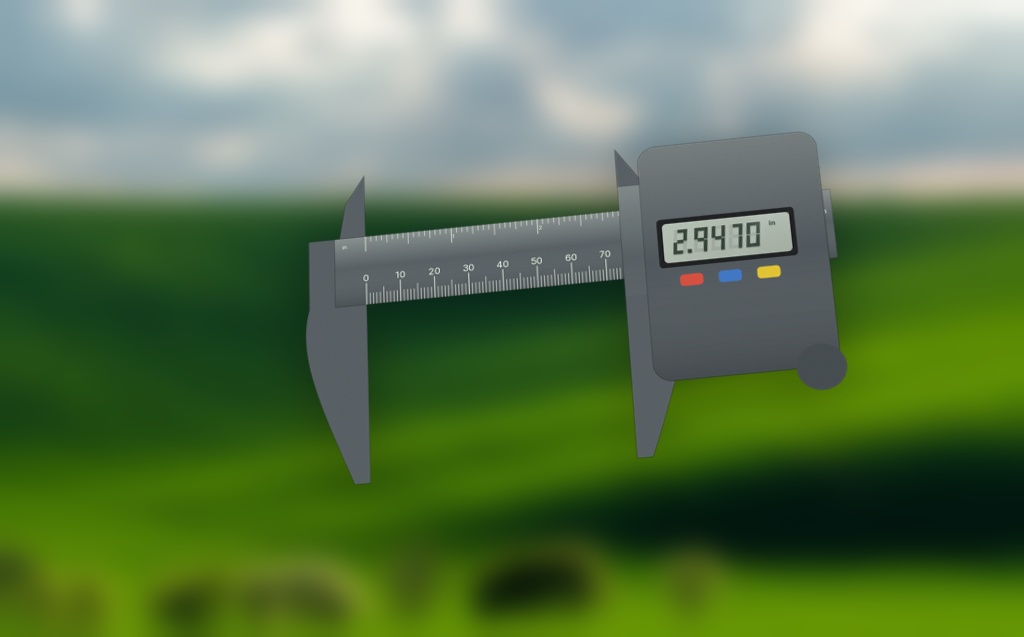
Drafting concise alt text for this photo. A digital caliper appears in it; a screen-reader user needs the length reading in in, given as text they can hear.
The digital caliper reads 2.9470 in
